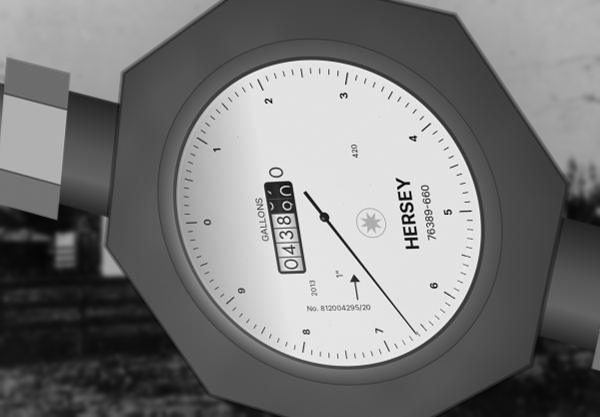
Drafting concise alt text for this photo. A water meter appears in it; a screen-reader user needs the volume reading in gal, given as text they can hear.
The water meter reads 438896.6 gal
